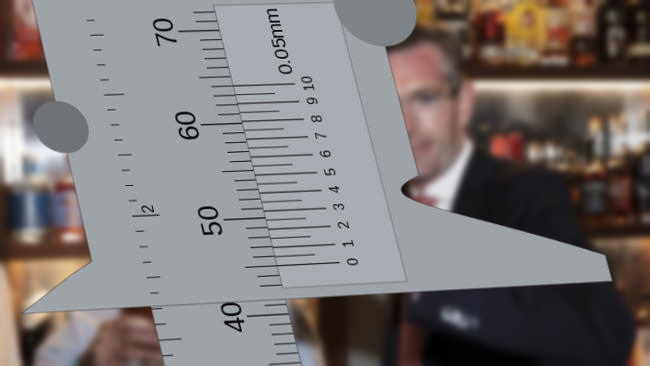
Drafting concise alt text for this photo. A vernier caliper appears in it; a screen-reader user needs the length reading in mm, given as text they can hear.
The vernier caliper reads 45.0 mm
